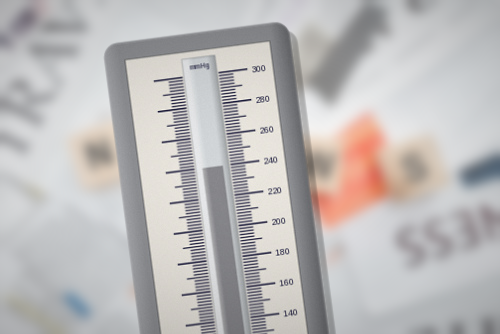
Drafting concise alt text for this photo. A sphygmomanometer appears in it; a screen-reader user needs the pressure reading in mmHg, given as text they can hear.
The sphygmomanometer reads 240 mmHg
